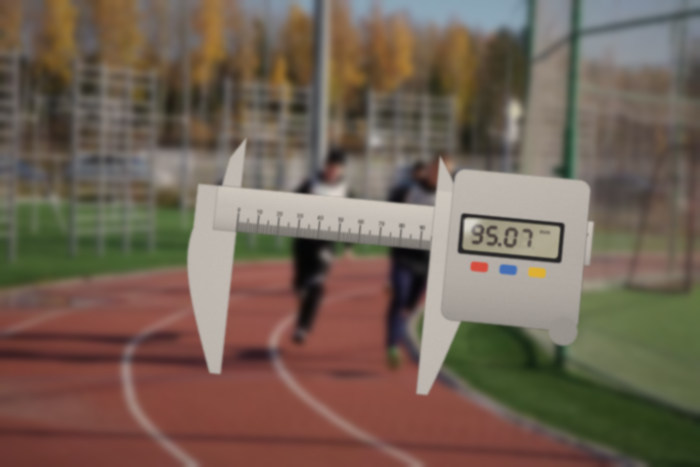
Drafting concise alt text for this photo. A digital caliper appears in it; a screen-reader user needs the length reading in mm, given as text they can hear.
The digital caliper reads 95.07 mm
